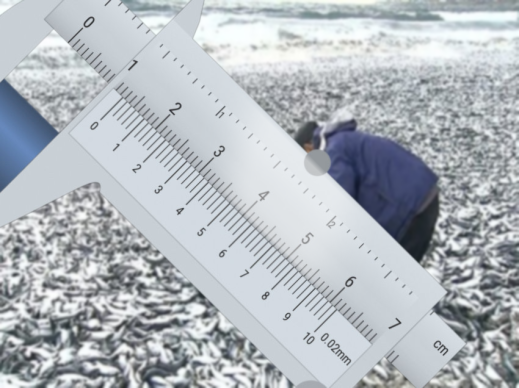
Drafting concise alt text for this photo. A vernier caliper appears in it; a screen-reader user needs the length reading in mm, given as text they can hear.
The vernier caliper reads 12.6 mm
